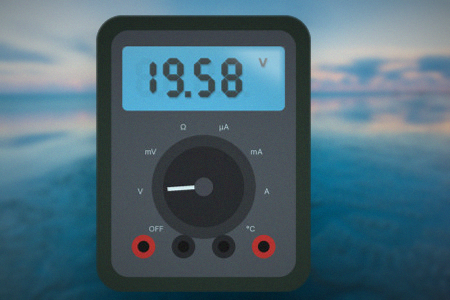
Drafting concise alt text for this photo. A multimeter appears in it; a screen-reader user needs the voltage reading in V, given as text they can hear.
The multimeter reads 19.58 V
